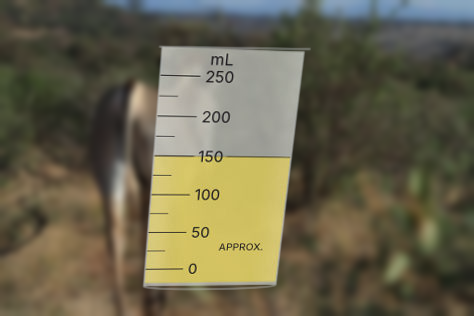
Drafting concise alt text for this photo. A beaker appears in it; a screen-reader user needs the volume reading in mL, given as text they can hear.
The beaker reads 150 mL
